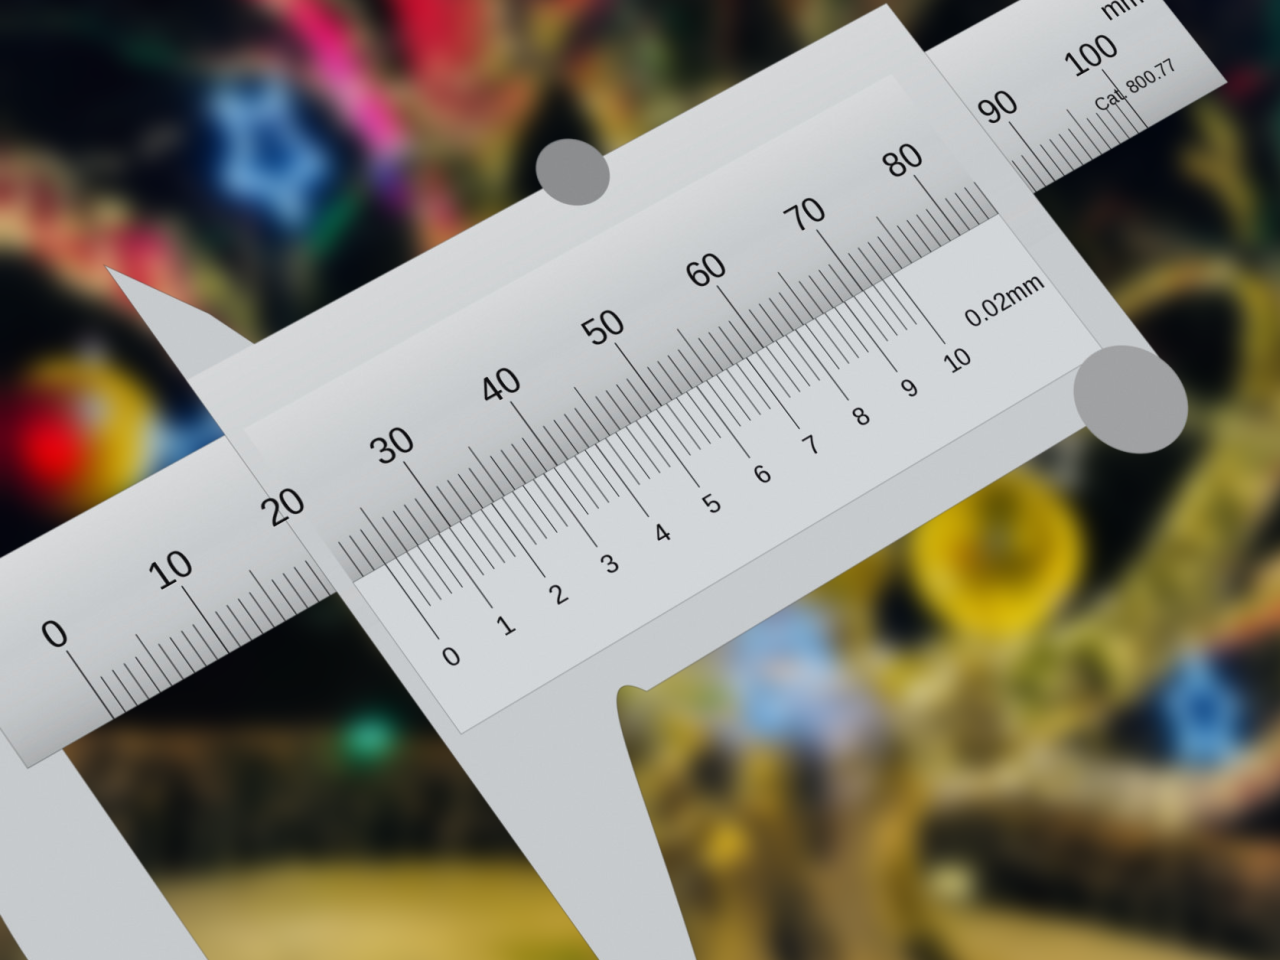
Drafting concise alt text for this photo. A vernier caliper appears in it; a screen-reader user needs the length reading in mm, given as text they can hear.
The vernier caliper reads 24.0 mm
